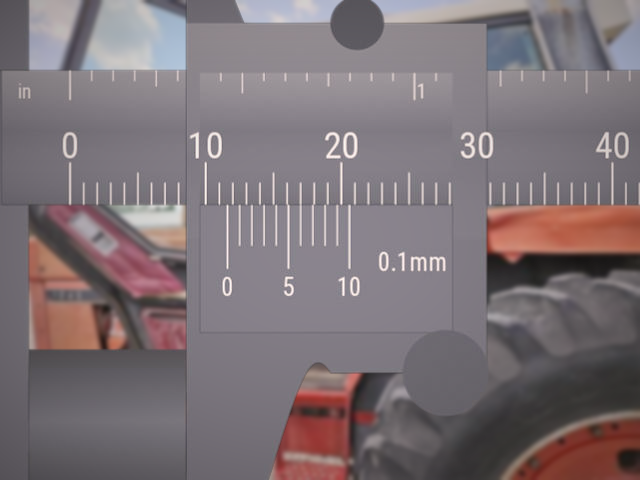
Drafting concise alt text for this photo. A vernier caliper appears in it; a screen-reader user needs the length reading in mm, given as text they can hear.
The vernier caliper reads 11.6 mm
